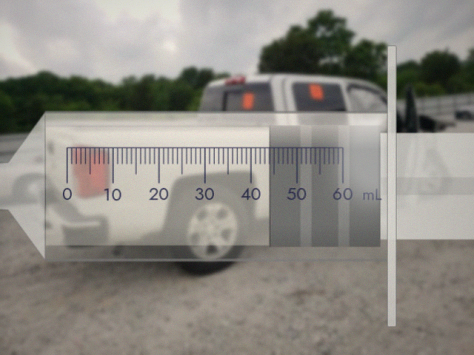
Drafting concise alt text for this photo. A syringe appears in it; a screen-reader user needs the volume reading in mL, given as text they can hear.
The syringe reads 44 mL
